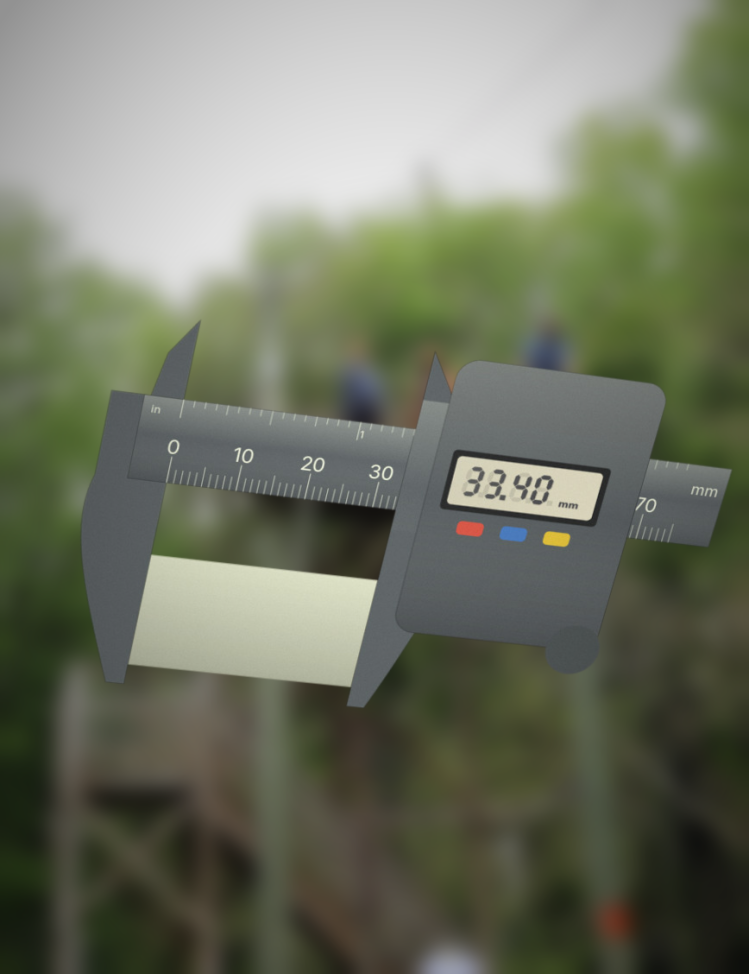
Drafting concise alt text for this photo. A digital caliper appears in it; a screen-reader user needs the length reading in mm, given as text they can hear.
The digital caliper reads 33.40 mm
